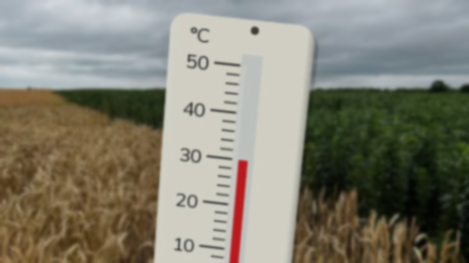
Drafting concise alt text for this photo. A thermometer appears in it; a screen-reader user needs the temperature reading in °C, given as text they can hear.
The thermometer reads 30 °C
